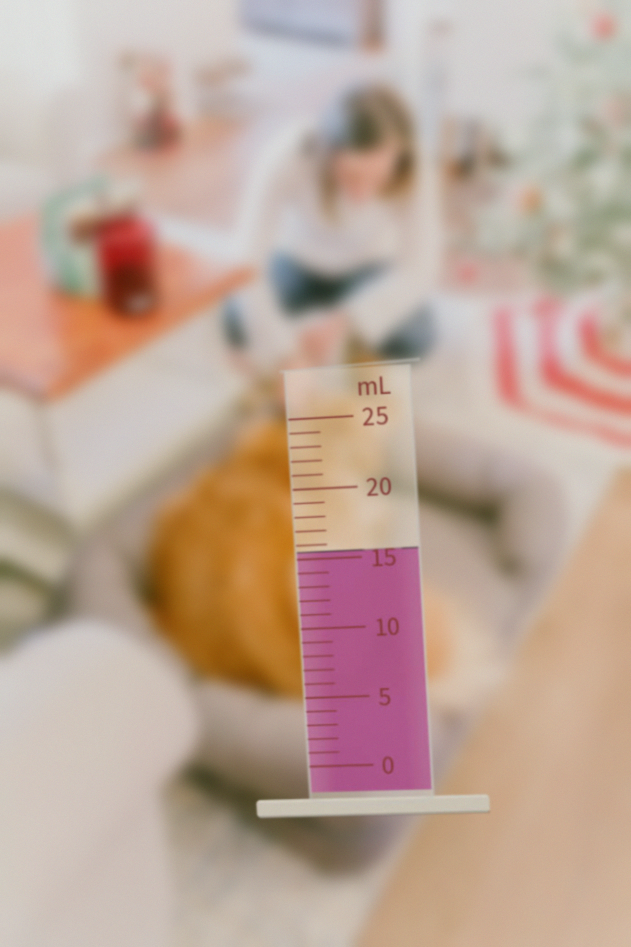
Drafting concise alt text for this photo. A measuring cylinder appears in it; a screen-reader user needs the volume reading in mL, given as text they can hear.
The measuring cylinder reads 15.5 mL
